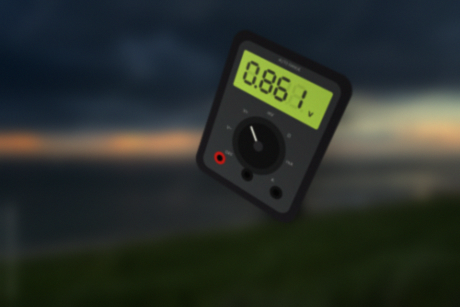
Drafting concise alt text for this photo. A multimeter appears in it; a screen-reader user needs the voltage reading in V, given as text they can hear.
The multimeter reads 0.861 V
